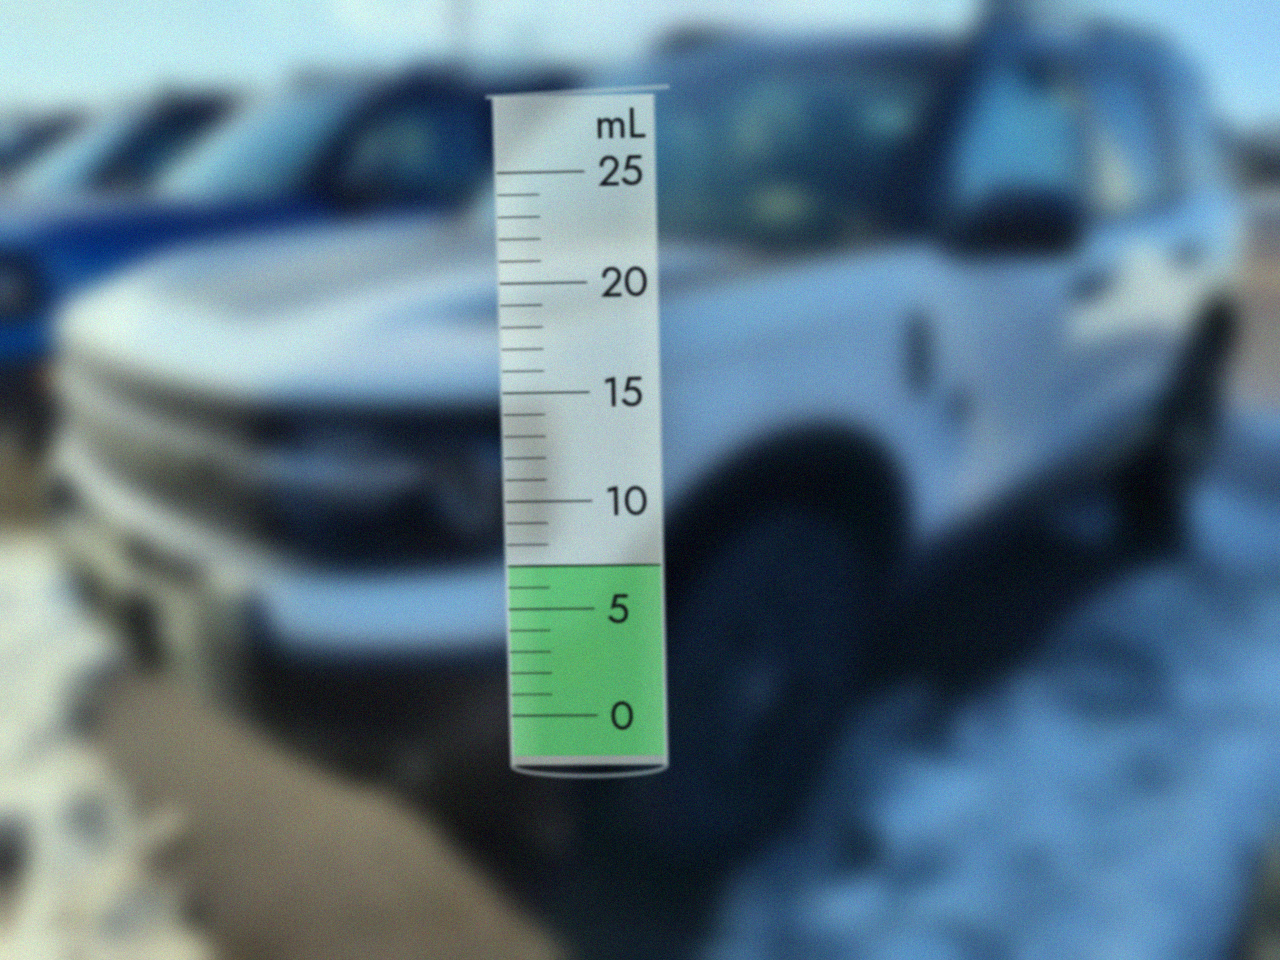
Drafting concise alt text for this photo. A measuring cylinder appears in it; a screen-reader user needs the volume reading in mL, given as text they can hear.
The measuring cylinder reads 7 mL
